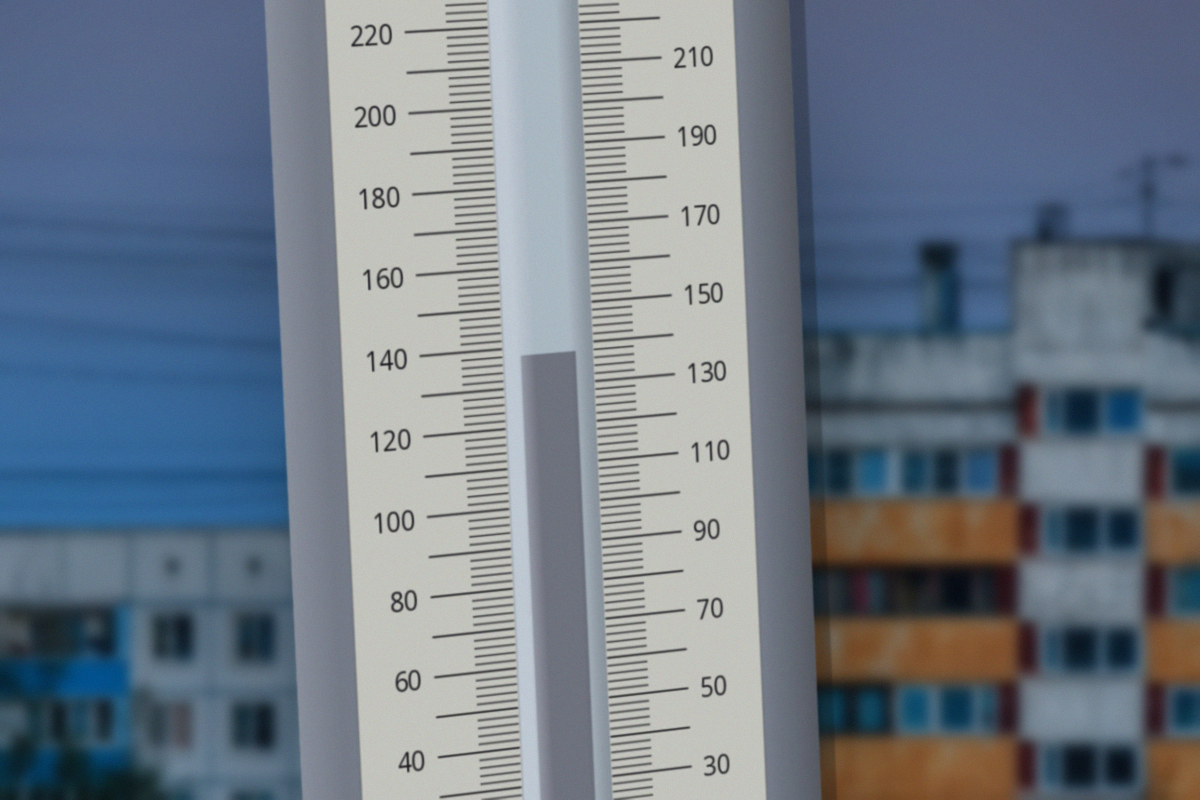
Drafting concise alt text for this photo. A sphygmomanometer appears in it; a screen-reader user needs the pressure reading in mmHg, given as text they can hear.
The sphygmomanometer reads 138 mmHg
